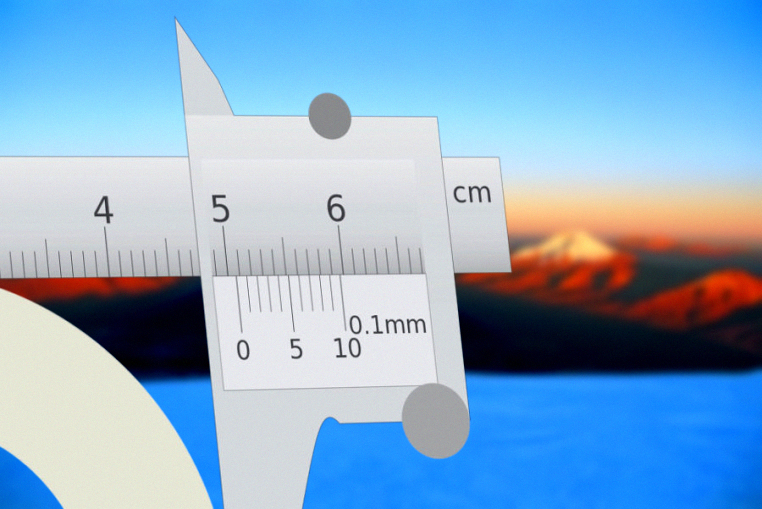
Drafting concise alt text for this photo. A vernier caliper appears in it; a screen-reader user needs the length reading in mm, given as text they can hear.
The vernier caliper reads 50.7 mm
